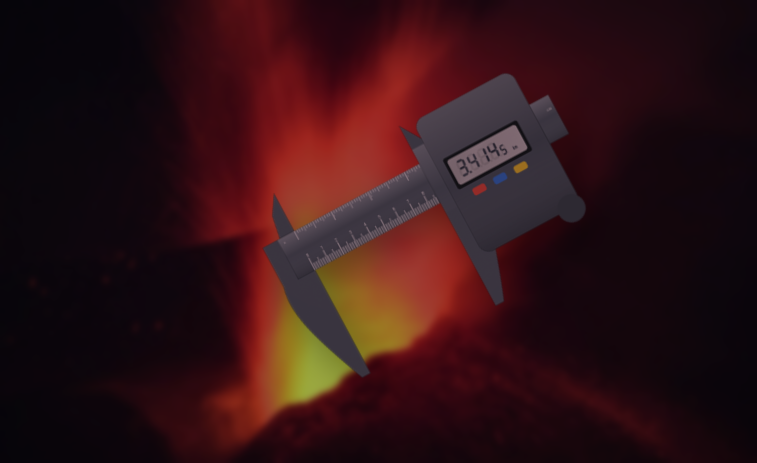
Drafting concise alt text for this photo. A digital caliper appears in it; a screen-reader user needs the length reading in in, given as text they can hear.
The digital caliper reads 3.4145 in
